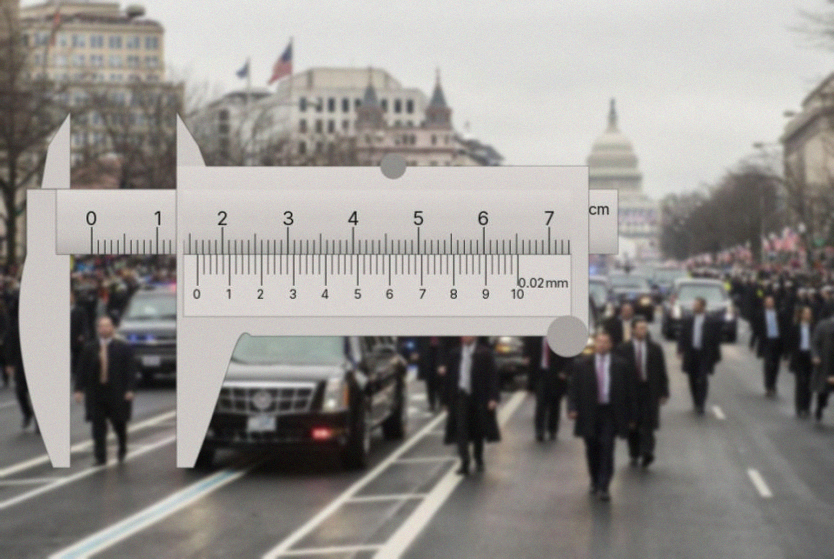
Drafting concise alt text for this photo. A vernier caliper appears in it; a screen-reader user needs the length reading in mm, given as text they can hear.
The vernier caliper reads 16.2 mm
